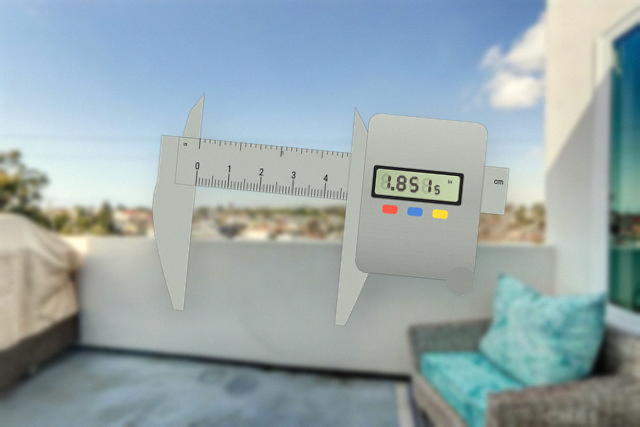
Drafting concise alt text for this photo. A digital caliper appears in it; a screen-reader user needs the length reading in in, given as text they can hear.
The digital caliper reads 1.8515 in
